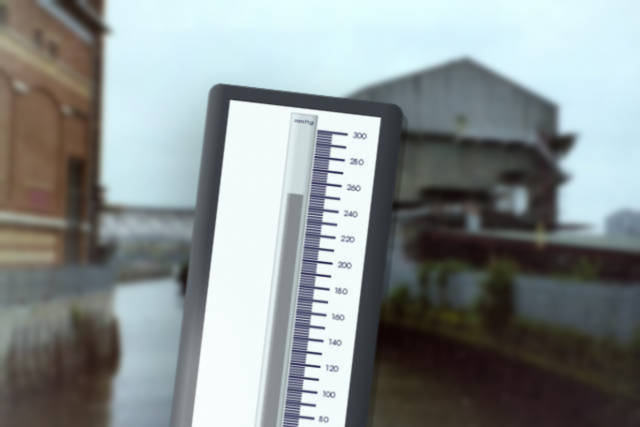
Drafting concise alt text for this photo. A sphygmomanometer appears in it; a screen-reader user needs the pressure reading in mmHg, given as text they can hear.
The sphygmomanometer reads 250 mmHg
